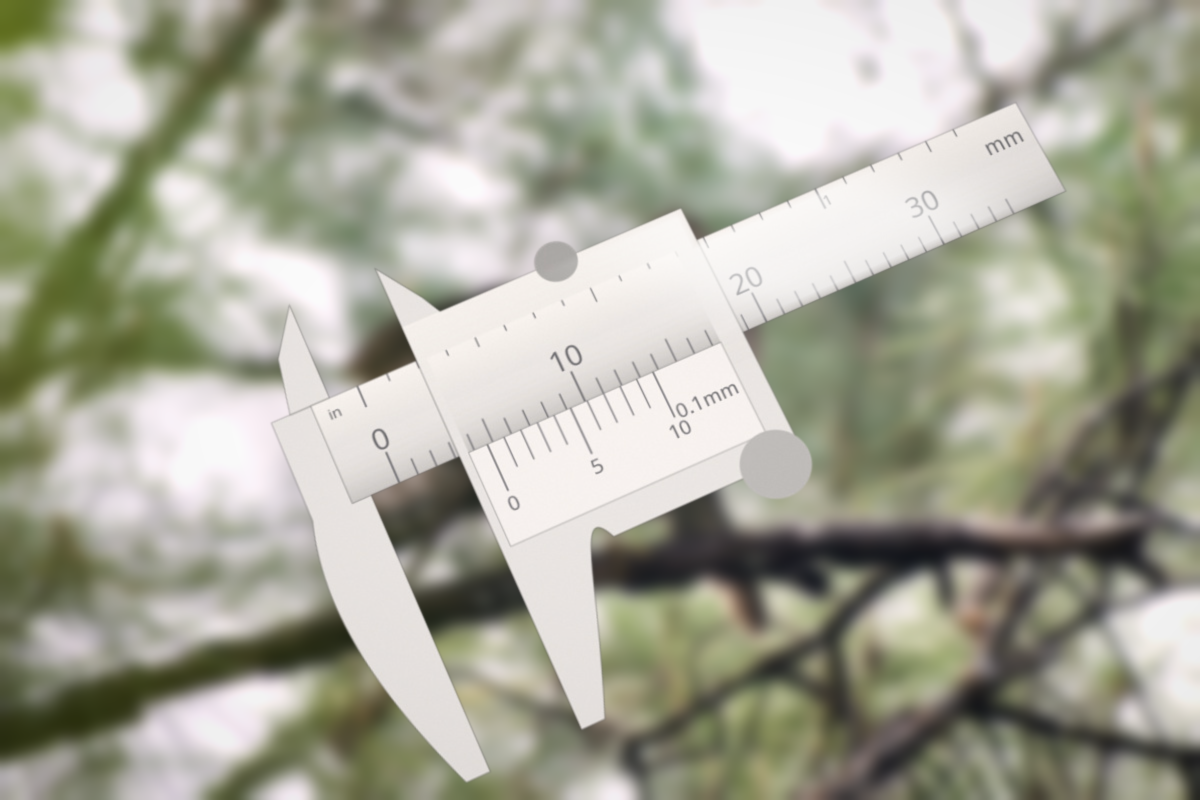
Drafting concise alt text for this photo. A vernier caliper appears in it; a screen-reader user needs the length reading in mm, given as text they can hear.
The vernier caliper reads 4.7 mm
